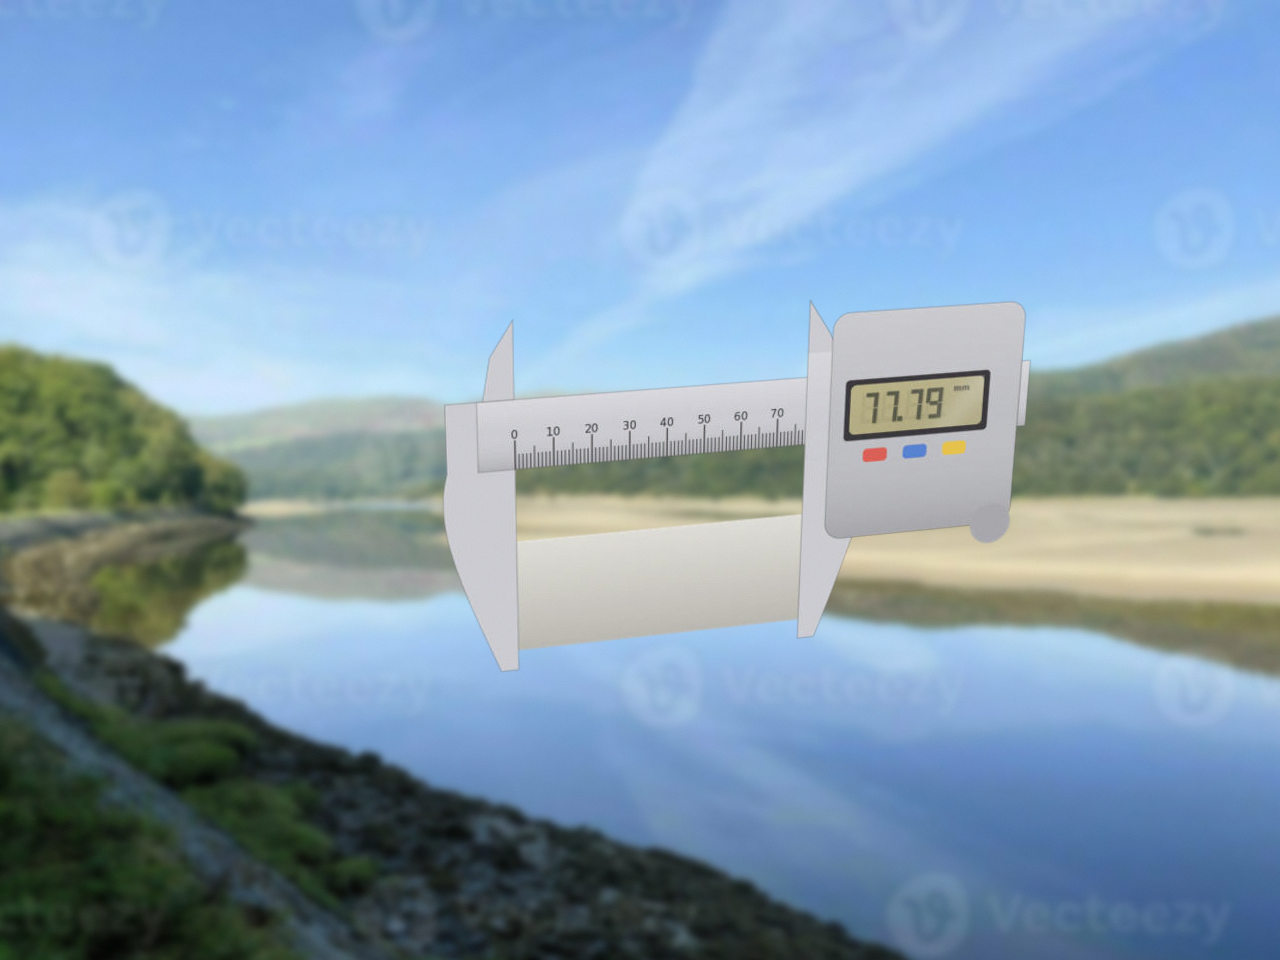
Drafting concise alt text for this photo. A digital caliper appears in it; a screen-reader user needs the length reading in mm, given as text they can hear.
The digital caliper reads 77.79 mm
